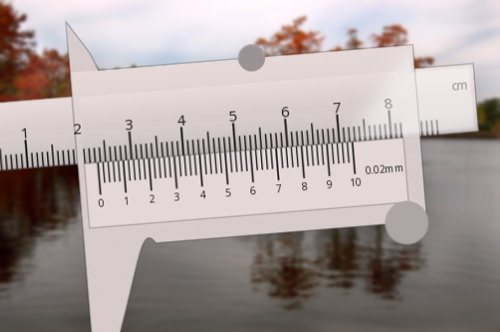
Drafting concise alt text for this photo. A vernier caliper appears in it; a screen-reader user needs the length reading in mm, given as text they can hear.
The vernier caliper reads 23.5 mm
